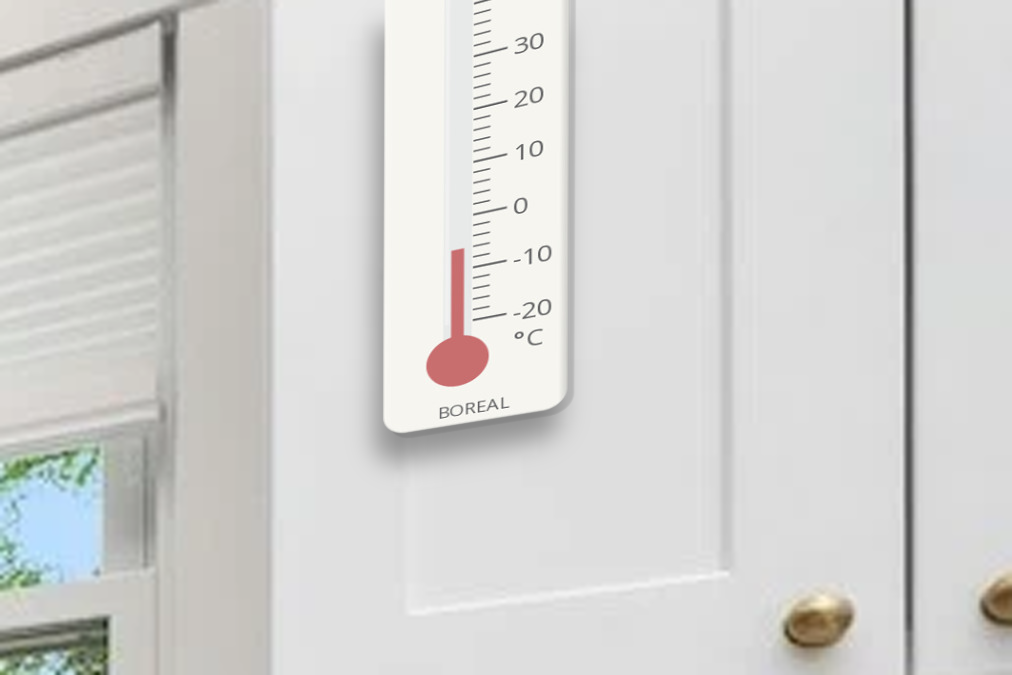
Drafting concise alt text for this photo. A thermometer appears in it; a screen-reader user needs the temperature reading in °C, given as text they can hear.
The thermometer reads -6 °C
